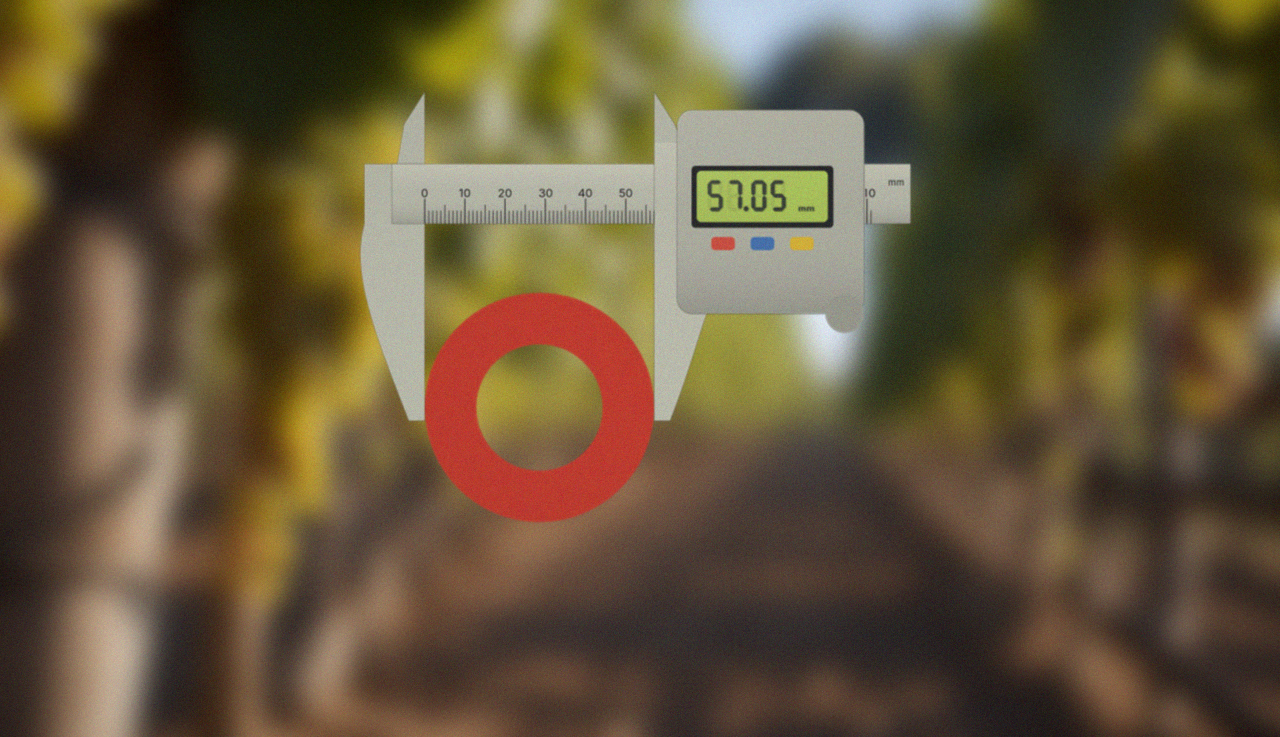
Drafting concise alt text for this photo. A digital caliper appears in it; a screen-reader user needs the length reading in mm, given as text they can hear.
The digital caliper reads 57.05 mm
